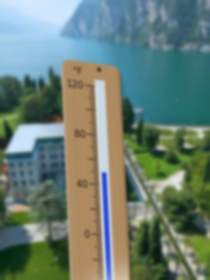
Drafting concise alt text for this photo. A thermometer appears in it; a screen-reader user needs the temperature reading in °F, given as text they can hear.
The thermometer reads 50 °F
